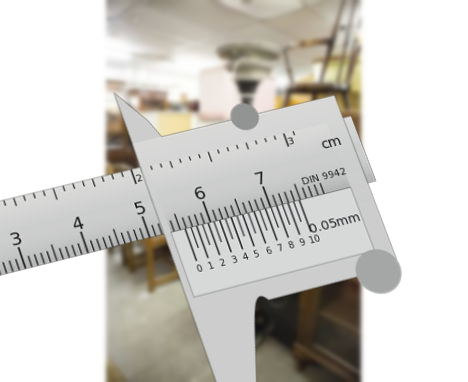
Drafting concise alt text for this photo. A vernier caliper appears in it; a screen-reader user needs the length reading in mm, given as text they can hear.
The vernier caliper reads 55.8 mm
